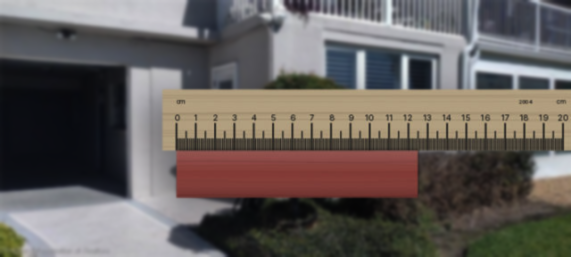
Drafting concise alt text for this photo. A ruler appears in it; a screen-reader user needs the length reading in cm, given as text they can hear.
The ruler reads 12.5 cm
